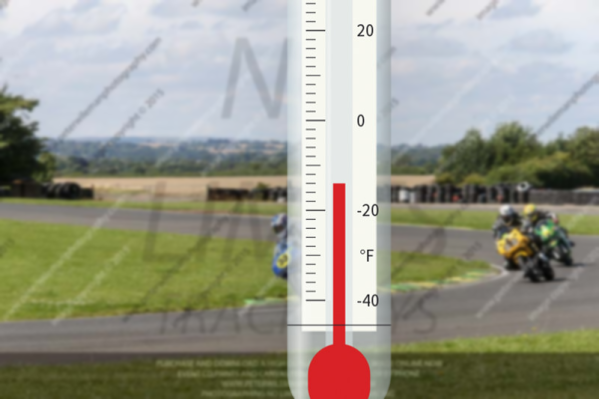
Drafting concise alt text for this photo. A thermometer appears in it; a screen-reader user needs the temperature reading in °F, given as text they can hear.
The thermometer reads -14 °F
